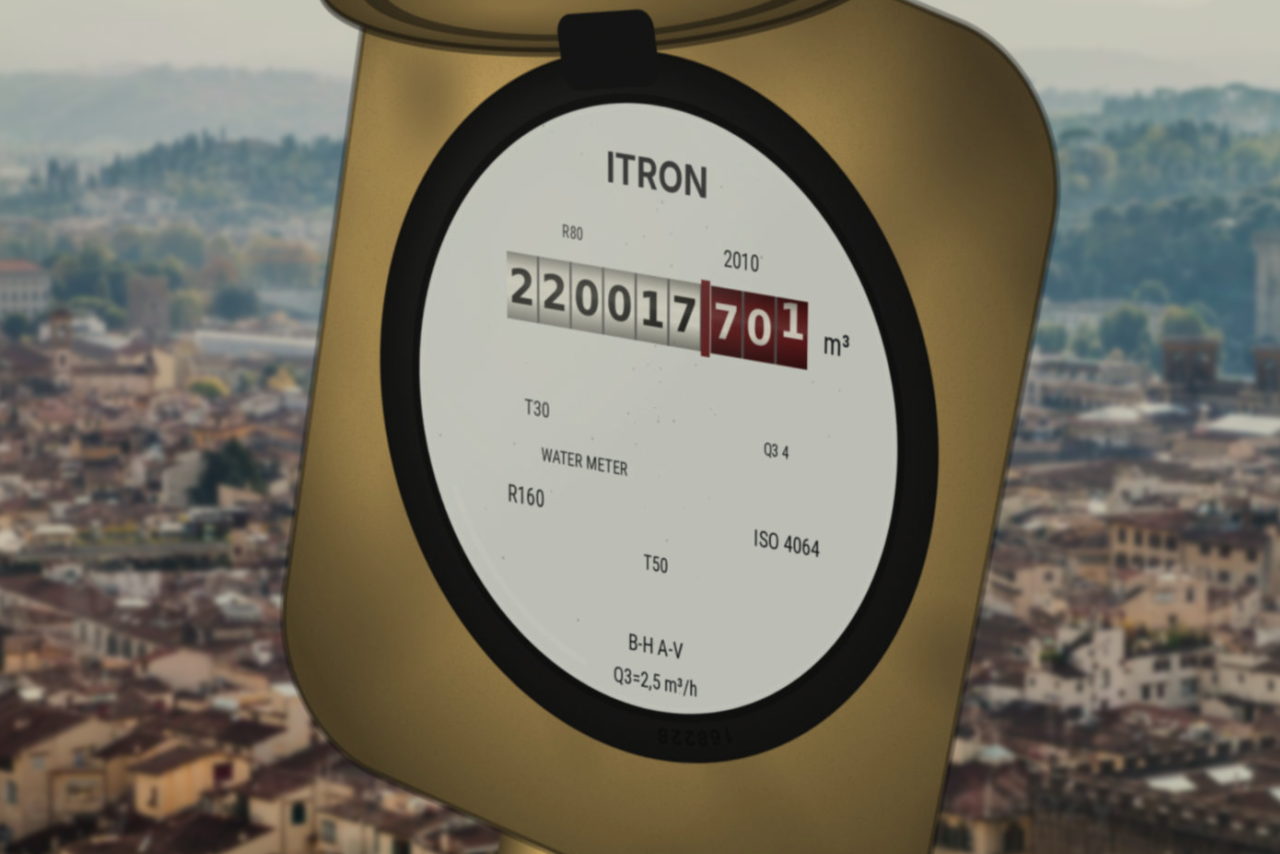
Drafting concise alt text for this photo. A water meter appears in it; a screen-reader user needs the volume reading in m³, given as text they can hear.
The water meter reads 220017.701 m³
